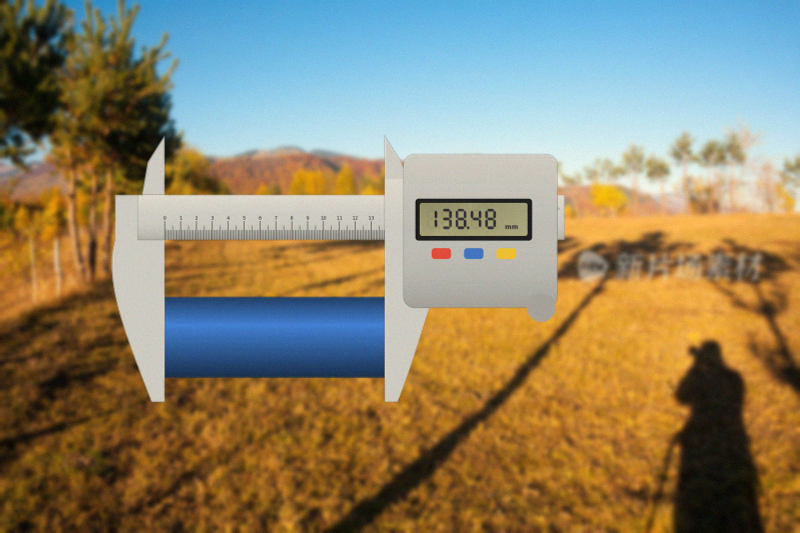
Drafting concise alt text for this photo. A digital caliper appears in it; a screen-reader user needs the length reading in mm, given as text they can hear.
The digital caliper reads 138.48 mm
